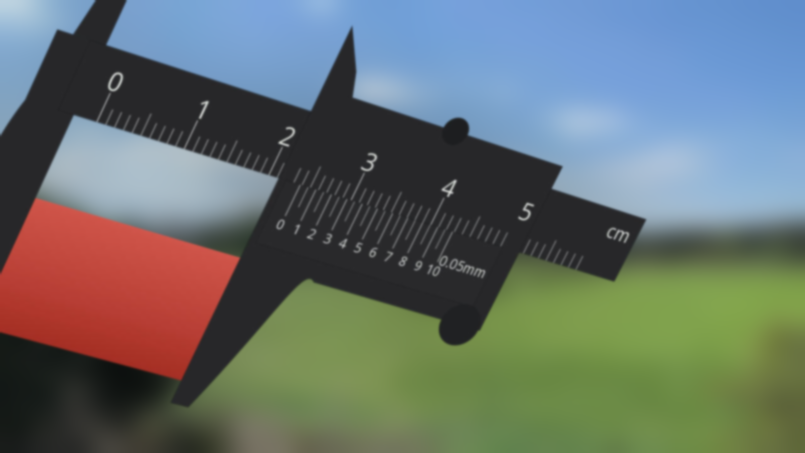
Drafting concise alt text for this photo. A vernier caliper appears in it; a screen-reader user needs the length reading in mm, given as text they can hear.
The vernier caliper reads 23.8 mm
